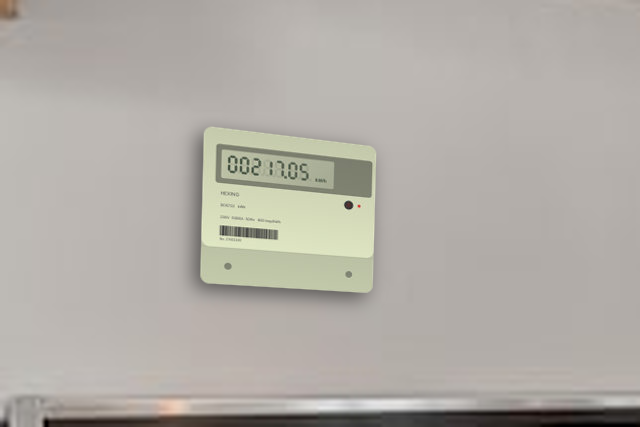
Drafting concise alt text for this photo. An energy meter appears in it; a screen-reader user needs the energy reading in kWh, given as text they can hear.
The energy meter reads 217.05 kWh
